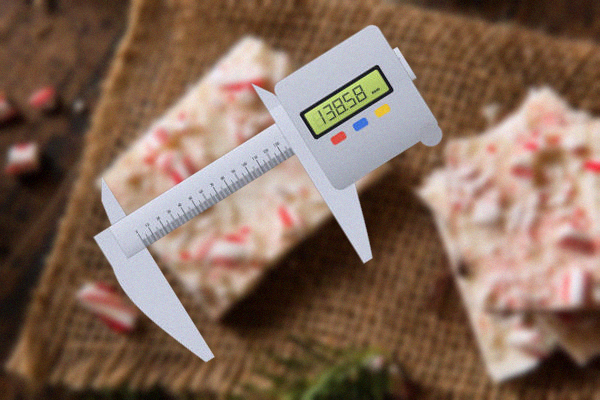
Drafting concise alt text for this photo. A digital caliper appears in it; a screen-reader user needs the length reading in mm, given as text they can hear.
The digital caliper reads 138.58 mm
